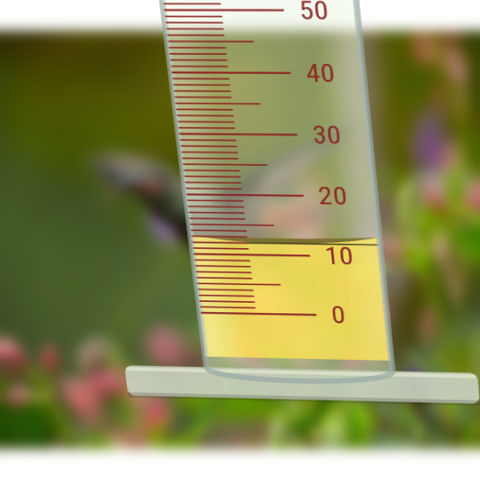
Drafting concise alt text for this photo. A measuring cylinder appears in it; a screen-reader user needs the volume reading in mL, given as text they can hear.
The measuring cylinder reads 12 mL
